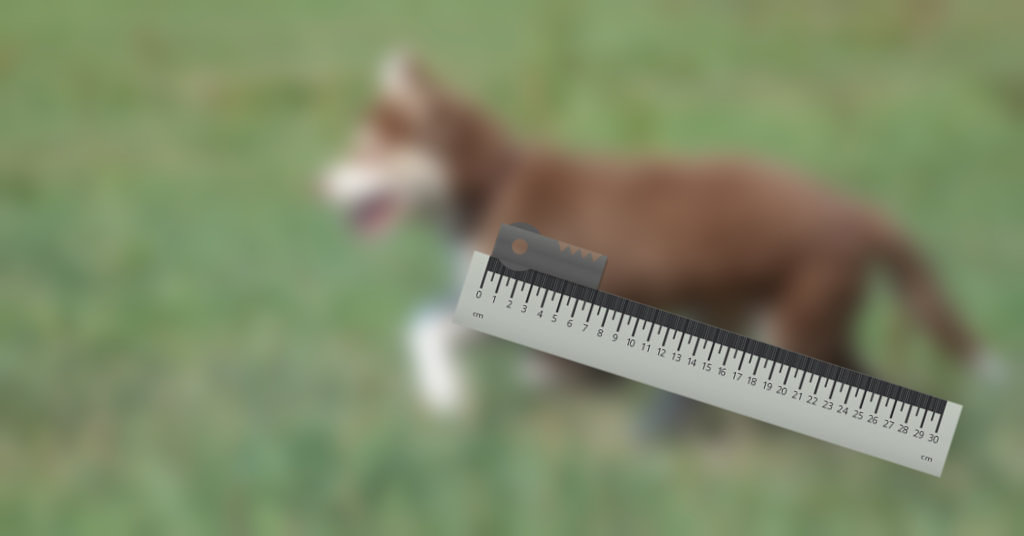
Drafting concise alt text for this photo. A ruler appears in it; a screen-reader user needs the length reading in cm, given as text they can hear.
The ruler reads 7 cm
